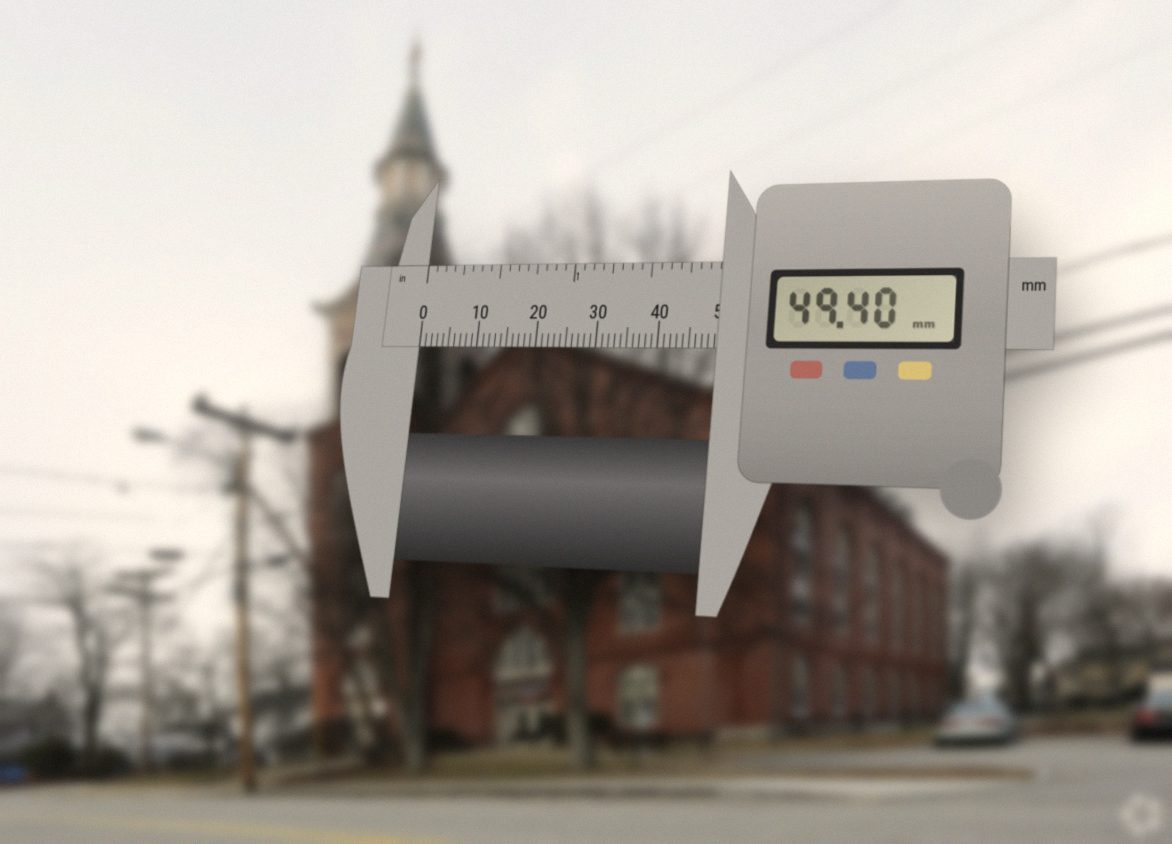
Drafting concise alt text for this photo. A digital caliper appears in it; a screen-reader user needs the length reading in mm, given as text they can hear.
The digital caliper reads 49.40 mm
